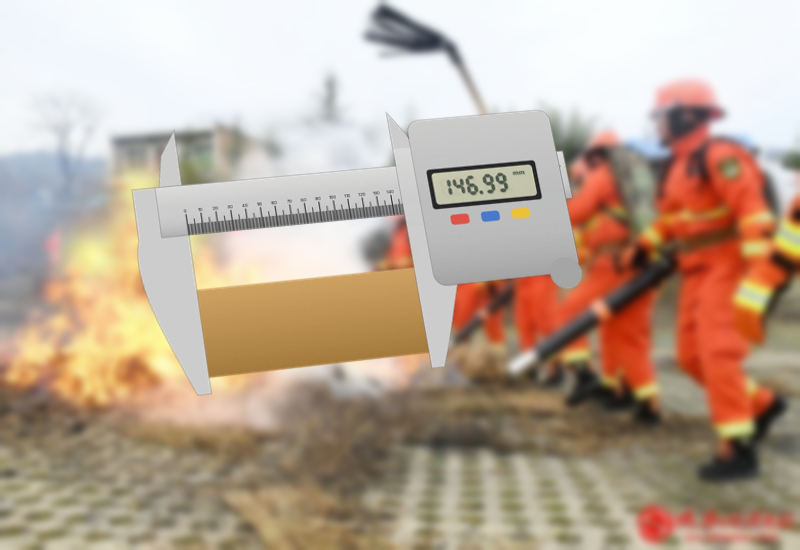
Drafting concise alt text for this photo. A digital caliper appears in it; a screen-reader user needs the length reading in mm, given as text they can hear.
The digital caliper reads 146.99 mm
